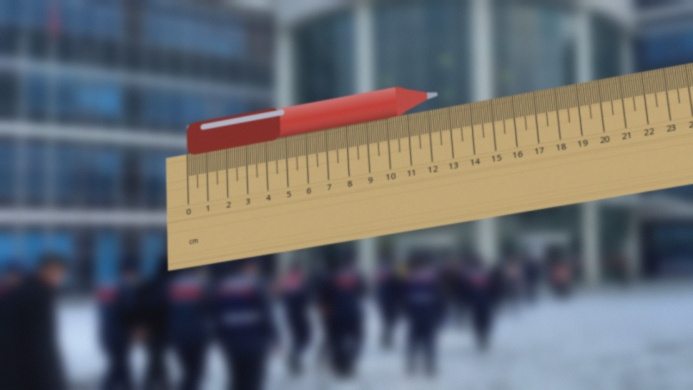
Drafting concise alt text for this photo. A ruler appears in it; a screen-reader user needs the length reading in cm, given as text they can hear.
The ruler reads 12.5 cm
